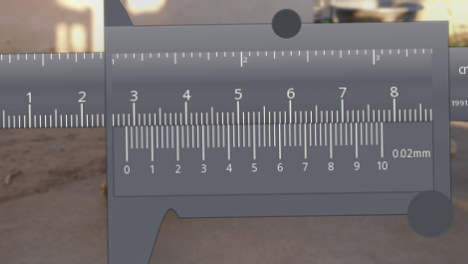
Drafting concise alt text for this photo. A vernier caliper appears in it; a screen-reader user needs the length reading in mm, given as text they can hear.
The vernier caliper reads 28.5 mm
